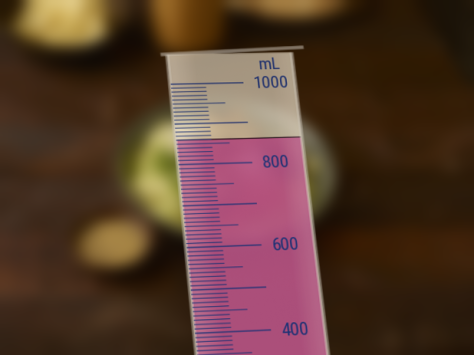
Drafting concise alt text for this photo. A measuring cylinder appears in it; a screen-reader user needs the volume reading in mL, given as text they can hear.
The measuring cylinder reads 860 mL
